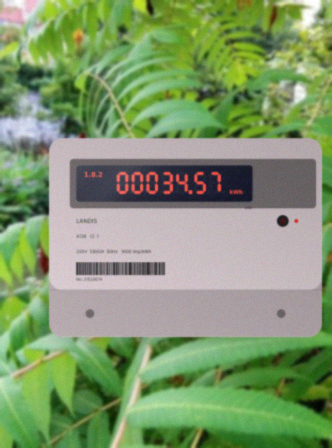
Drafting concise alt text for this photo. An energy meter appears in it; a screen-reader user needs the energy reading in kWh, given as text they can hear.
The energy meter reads 34.57 kWh
